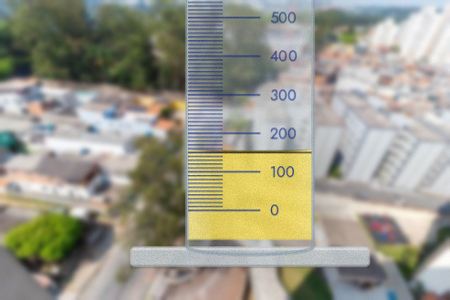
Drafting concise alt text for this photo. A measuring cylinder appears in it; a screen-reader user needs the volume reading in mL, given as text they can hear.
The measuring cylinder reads 150 mL
